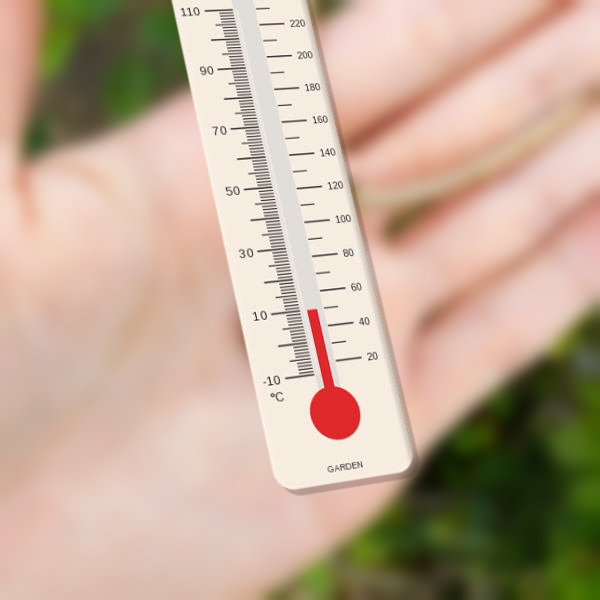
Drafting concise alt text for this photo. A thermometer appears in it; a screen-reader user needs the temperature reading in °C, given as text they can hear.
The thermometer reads 10 °C
